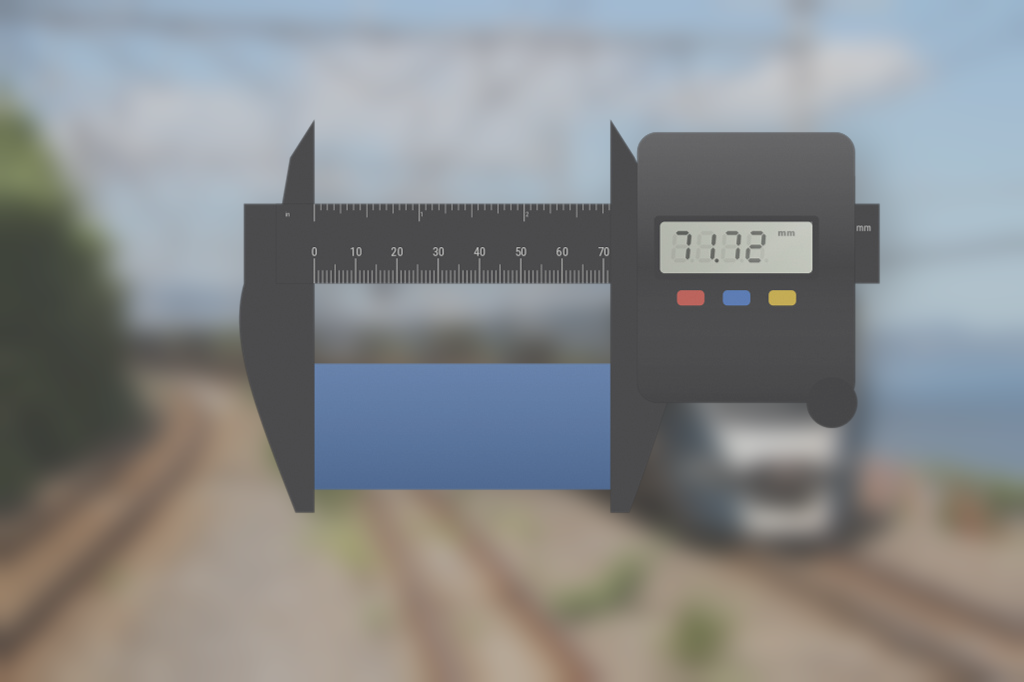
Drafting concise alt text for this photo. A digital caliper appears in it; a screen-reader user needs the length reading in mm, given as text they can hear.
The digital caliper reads 71.72 mm
